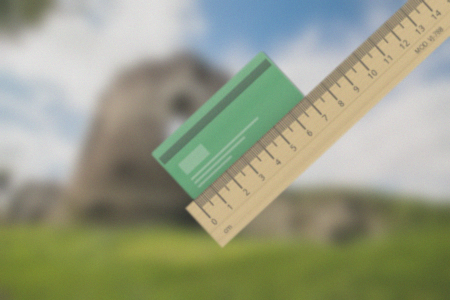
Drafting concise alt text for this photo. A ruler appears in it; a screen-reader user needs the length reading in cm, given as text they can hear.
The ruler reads 7 cm
